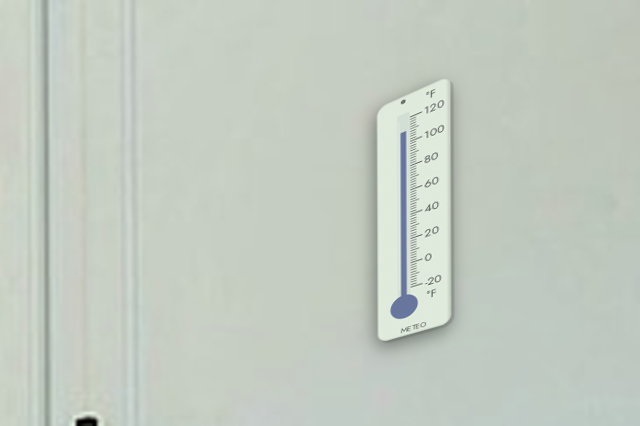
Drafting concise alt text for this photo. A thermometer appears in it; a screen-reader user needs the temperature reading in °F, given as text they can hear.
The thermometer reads 110 °F
